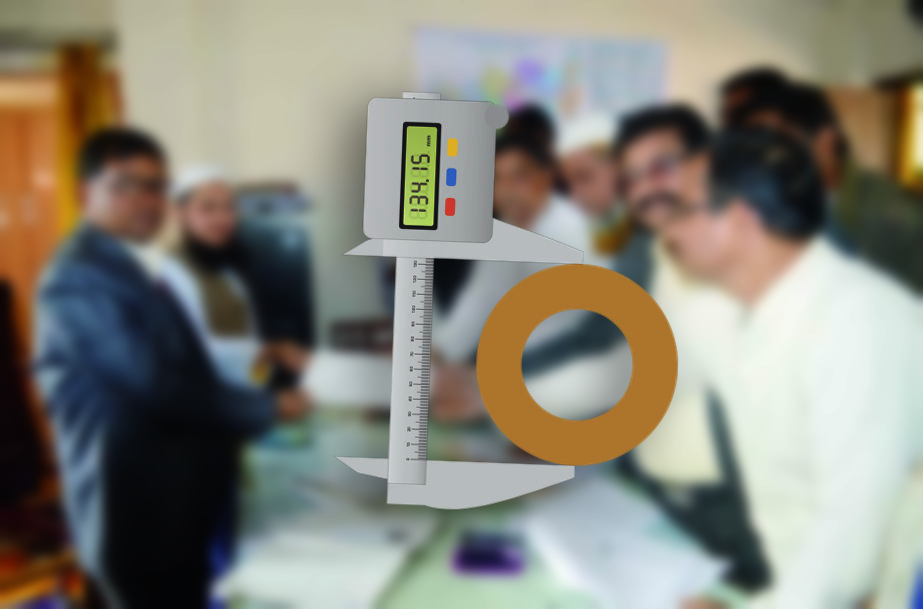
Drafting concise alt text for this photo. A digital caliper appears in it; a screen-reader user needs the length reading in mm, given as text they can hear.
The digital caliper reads 134.15 mm
